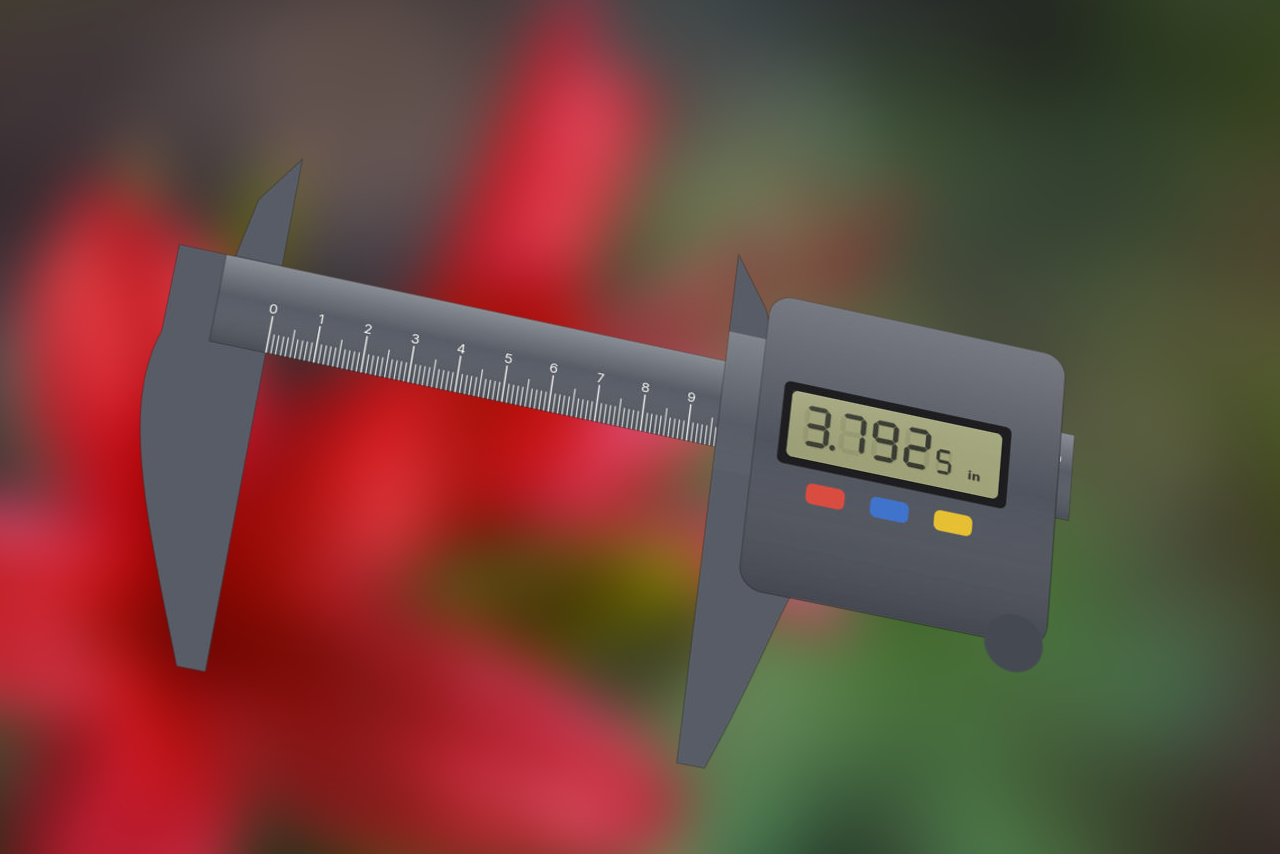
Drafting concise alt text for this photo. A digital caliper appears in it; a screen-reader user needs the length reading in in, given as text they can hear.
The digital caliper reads 3.7925 in
